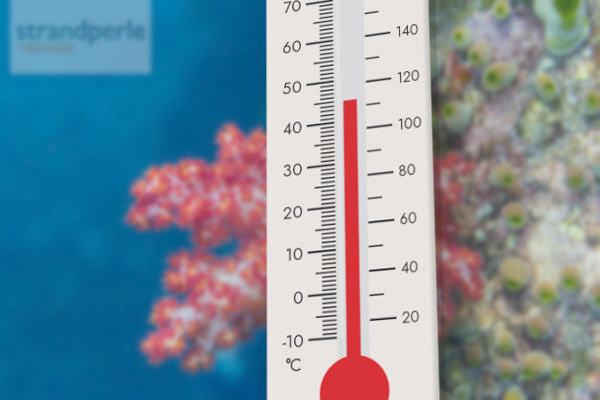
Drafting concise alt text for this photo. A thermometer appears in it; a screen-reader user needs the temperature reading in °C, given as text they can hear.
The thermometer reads 45 °C
